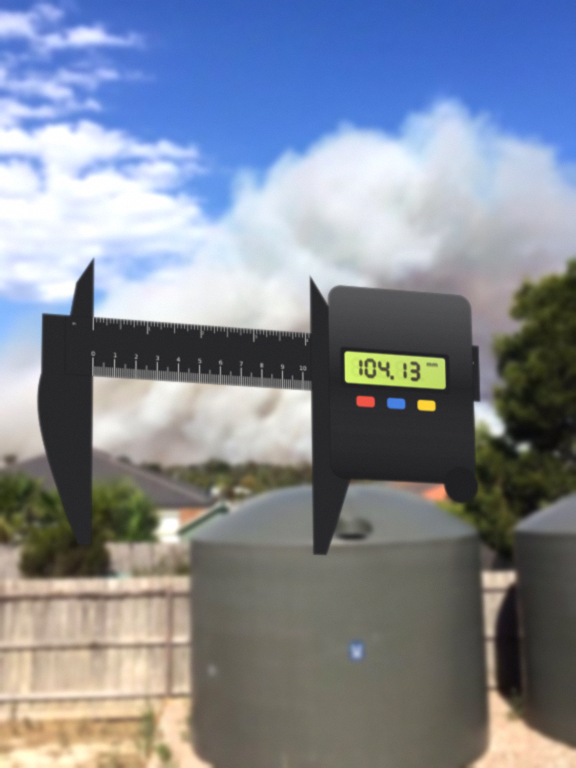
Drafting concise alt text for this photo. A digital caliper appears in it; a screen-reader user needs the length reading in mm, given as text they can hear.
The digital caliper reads 104.13 mm
